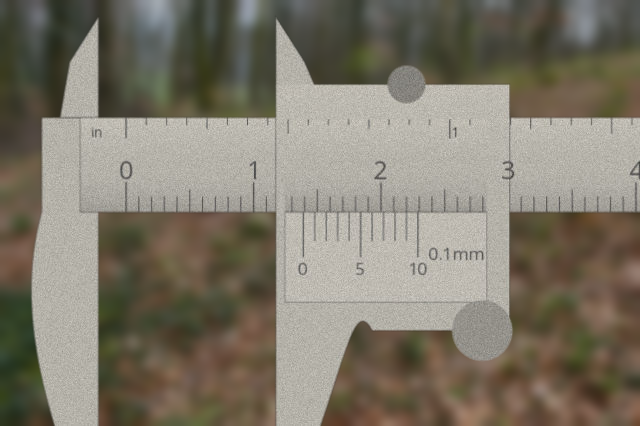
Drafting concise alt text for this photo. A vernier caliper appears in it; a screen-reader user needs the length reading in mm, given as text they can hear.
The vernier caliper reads 13.9 mm
